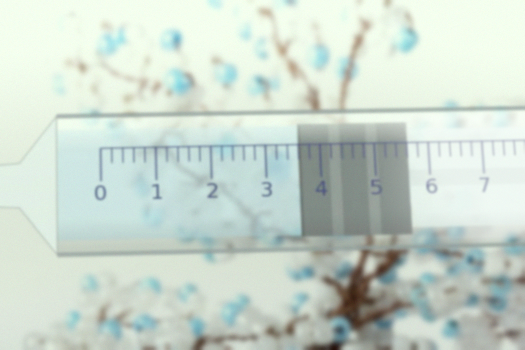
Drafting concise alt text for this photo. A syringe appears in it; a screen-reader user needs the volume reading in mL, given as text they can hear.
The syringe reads 3.6 mL
